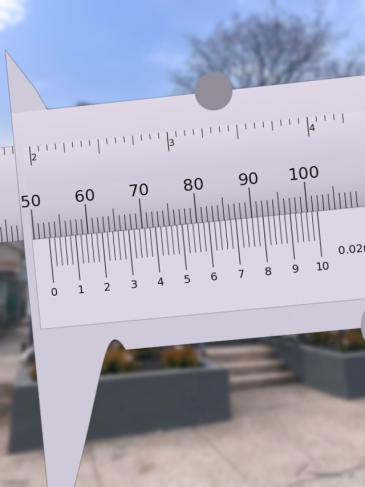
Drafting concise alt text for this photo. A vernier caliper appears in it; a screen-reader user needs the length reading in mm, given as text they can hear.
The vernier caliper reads 52.8 mm
